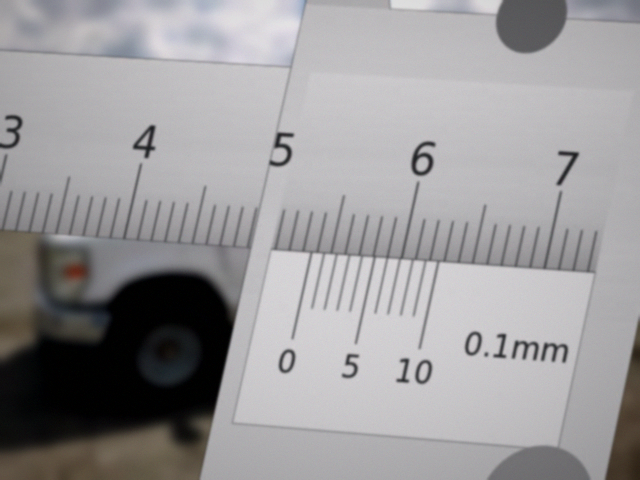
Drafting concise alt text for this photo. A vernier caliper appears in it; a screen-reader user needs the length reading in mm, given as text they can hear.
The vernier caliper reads 53.6 mm
